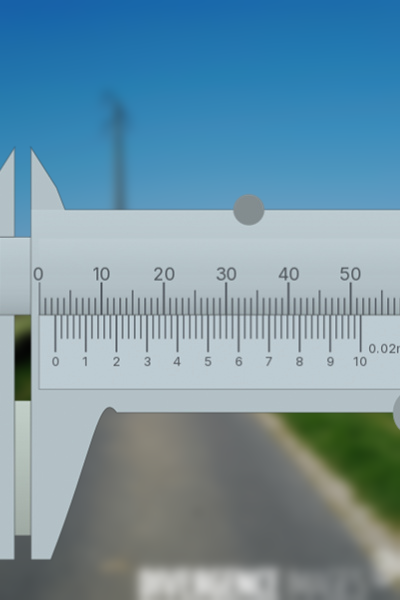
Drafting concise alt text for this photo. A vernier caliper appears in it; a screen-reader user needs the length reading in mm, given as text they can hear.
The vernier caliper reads 2.6 mm
